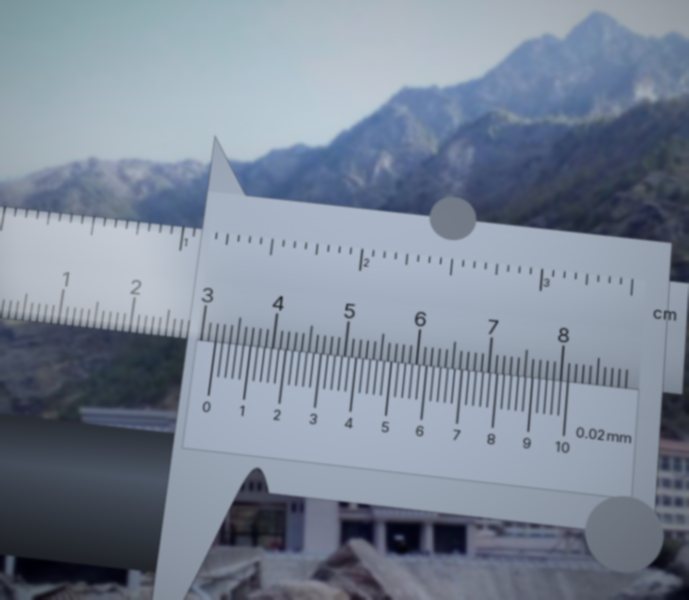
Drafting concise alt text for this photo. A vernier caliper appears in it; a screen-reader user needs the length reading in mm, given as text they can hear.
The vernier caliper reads 32.0 mm
